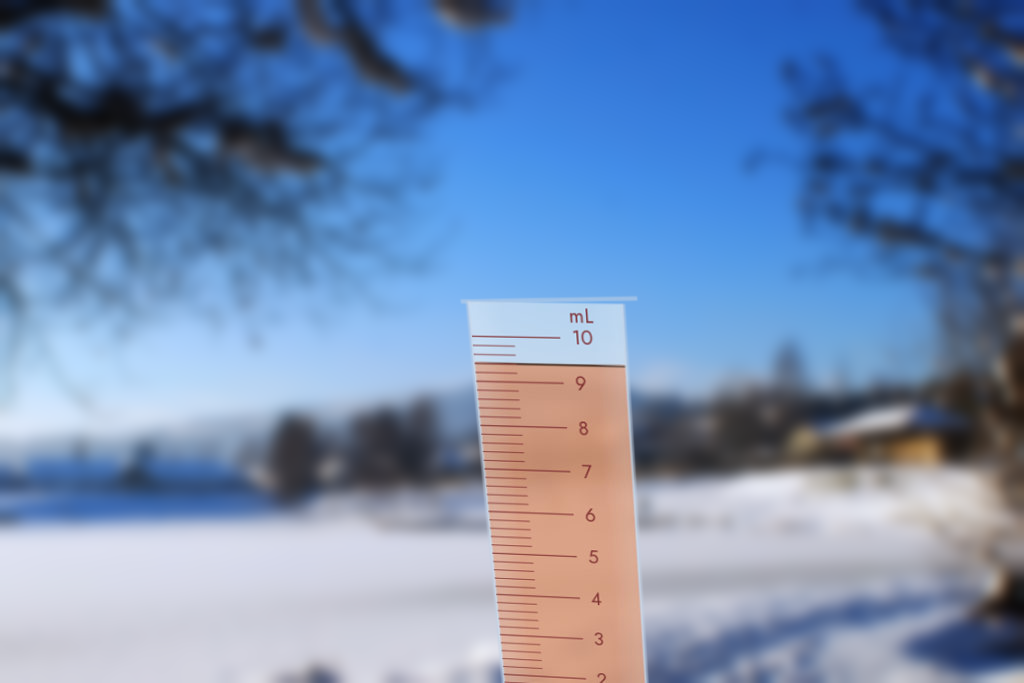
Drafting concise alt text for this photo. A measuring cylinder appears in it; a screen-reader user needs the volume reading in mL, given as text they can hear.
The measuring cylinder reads 9.4 mL
